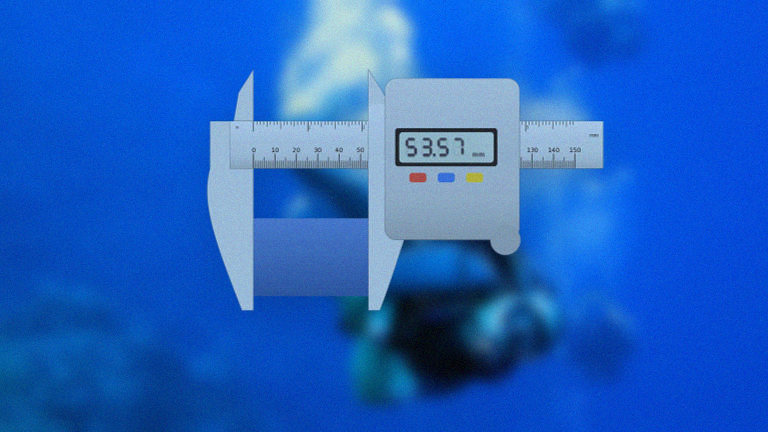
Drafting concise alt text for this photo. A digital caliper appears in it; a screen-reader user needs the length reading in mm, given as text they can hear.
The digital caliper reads 53.57 mm
